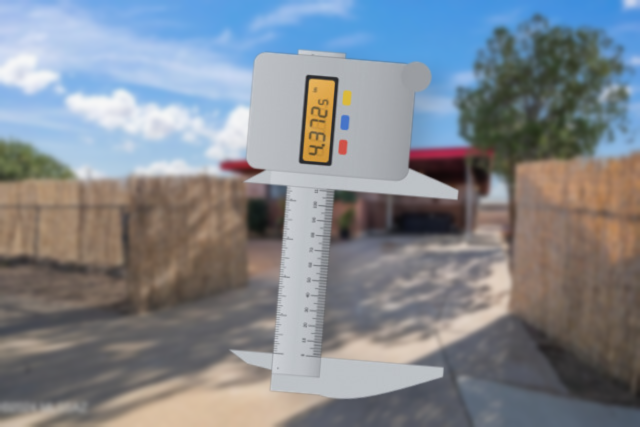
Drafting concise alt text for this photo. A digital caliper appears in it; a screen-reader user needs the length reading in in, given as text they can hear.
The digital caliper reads 4.3725 in
